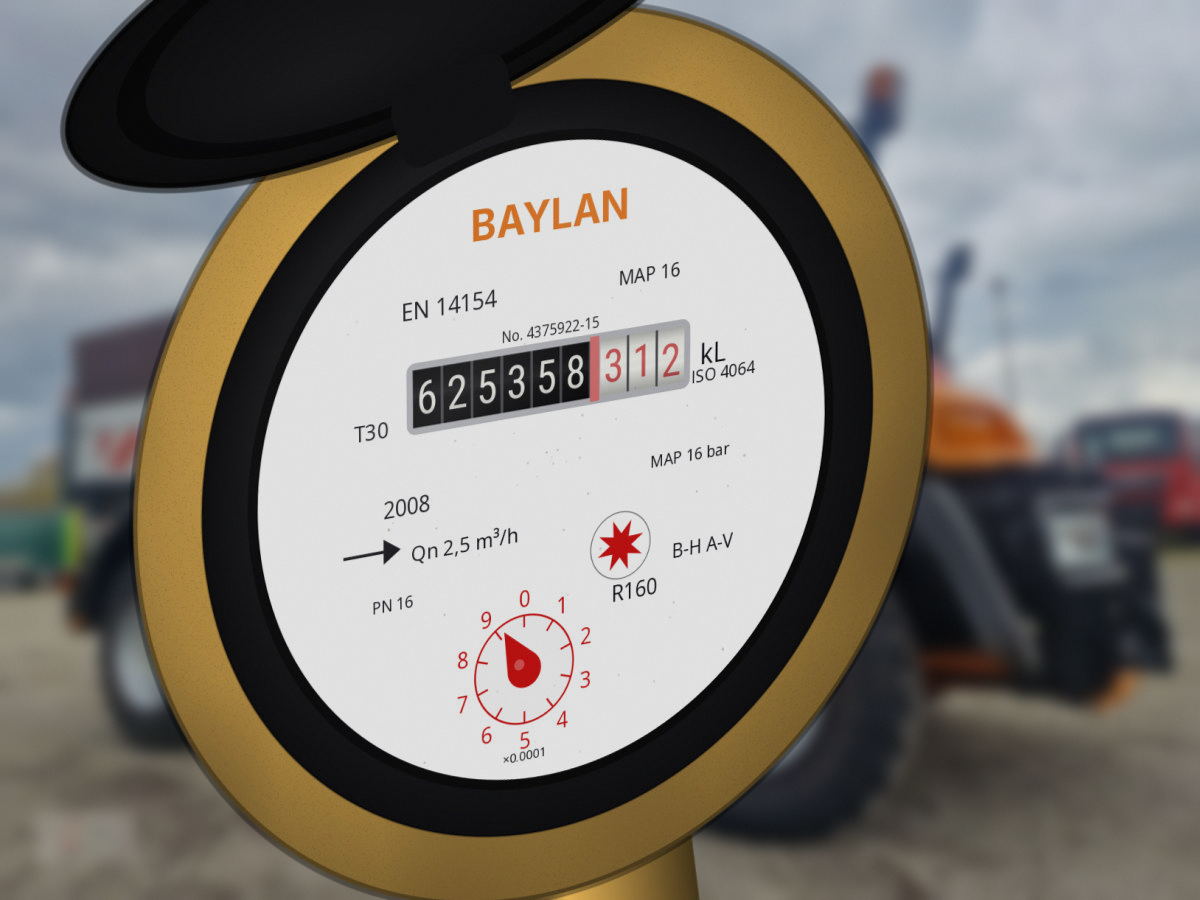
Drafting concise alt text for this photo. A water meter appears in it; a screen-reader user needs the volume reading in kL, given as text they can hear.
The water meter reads 625358.3119 kL
